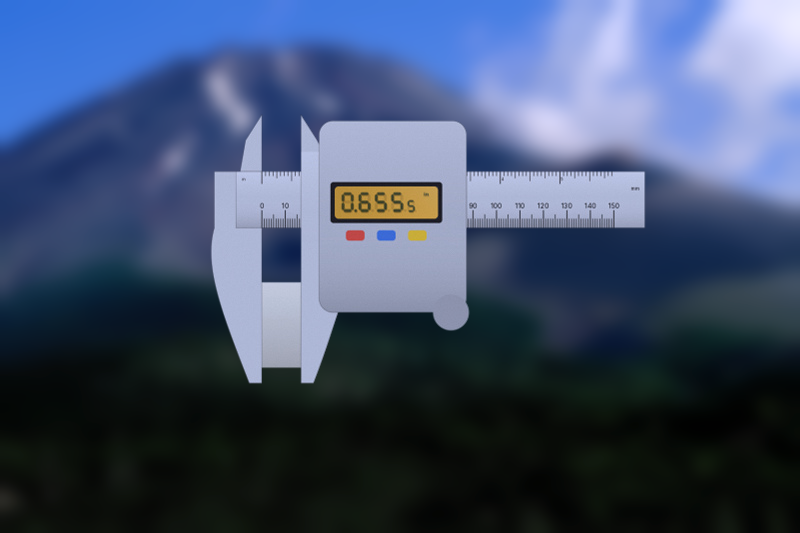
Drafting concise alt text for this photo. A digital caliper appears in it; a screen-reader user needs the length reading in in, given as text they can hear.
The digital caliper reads 0.6555 in
